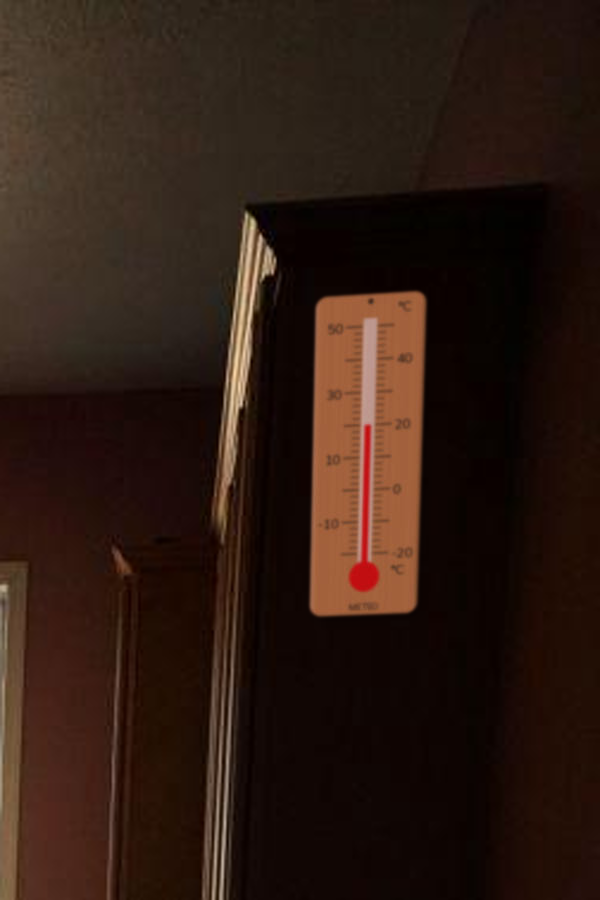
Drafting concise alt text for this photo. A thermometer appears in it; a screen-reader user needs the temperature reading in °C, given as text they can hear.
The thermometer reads 20 °C
